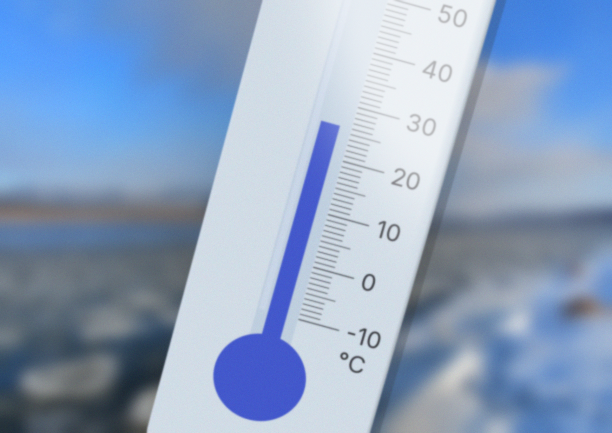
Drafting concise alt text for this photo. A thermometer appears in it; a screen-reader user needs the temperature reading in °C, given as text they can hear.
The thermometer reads 26 °C
